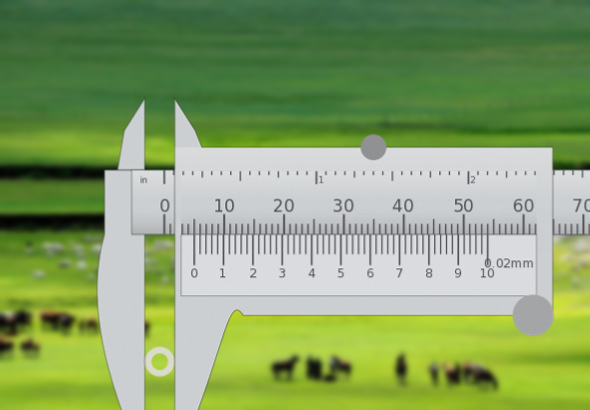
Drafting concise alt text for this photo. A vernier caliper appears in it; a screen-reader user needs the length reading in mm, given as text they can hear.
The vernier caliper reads 5.0 mm
